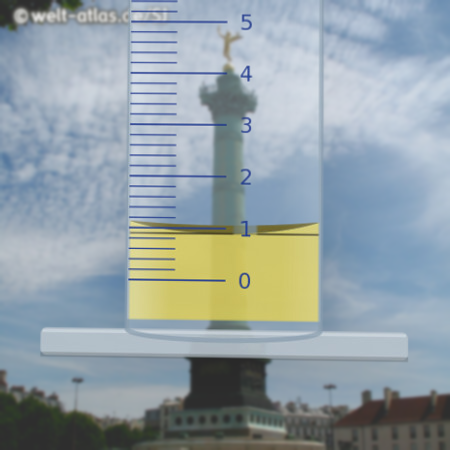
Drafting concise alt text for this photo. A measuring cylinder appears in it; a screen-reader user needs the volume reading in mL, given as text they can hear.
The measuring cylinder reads 0.9 mL
